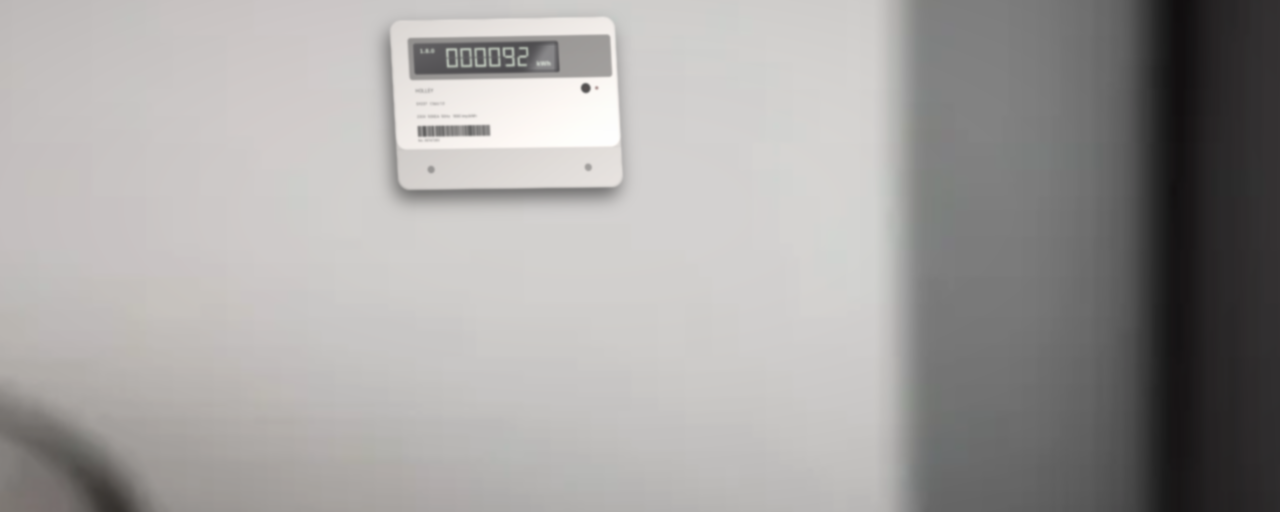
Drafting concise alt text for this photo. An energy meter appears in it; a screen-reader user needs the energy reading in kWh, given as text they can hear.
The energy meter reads 92 kWh
